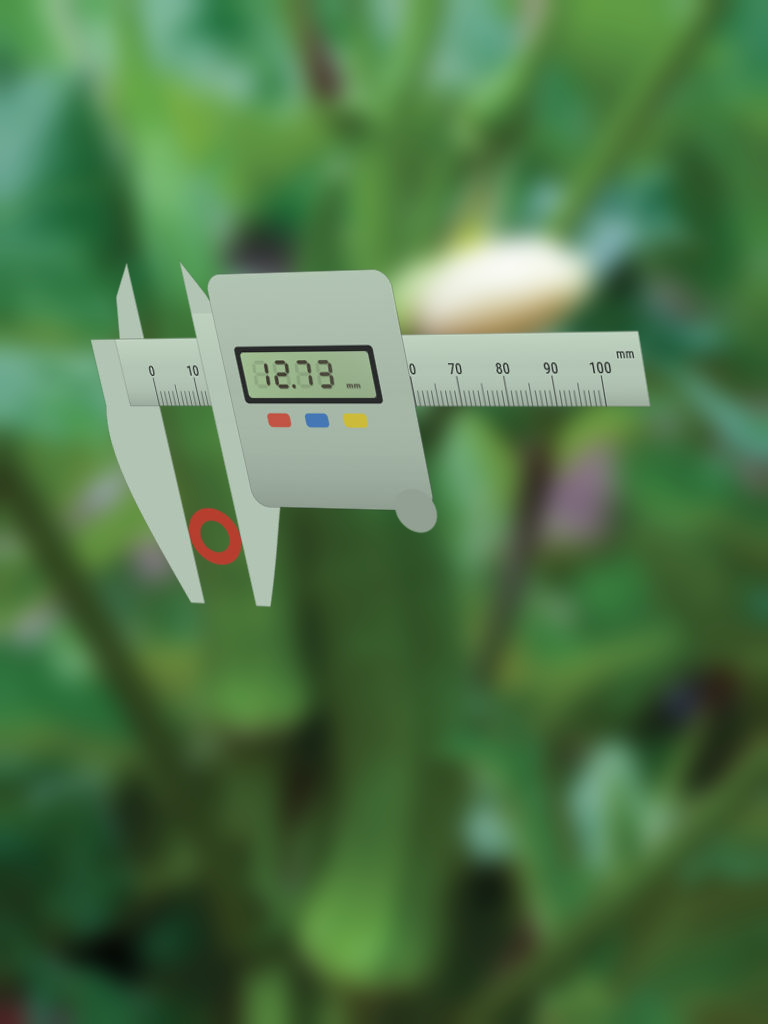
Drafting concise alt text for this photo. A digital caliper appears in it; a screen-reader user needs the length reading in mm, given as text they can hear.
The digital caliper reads 12.73 mm
